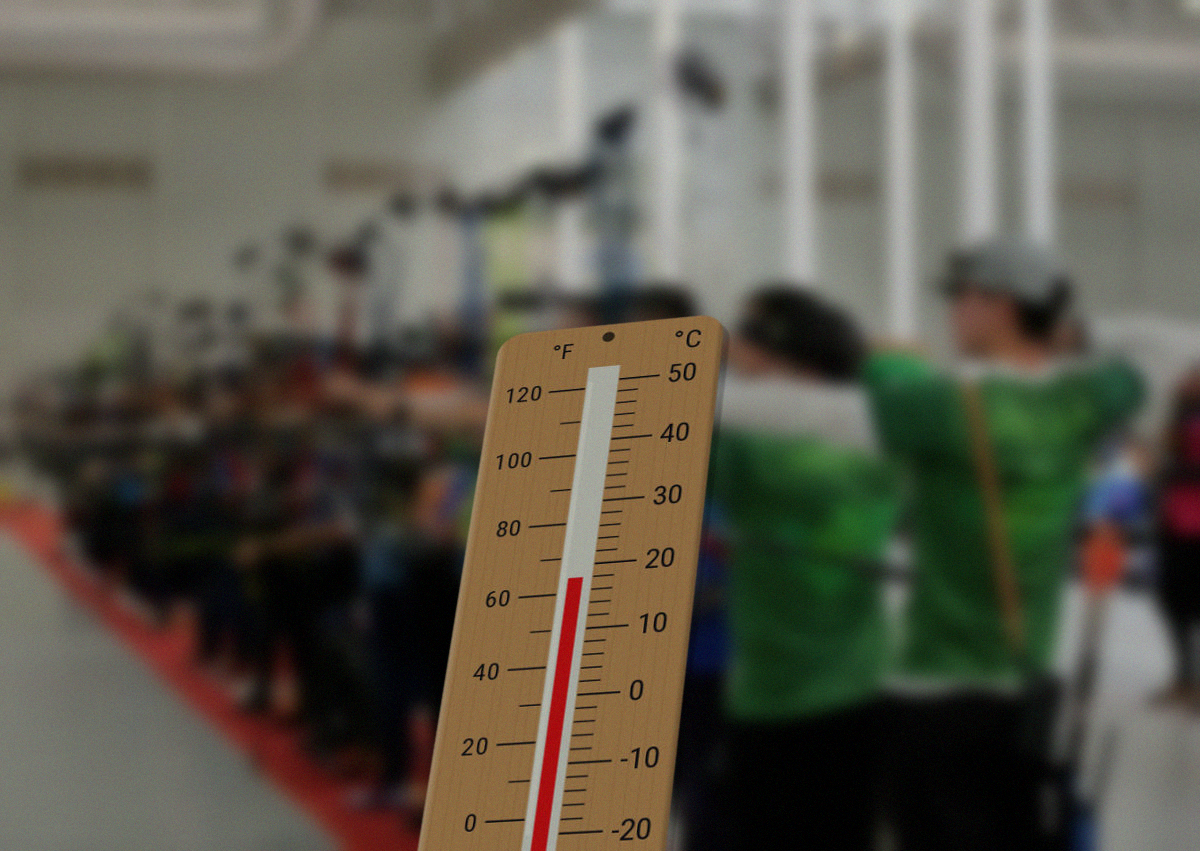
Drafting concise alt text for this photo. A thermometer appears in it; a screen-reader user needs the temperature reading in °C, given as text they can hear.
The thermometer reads 18 °C
